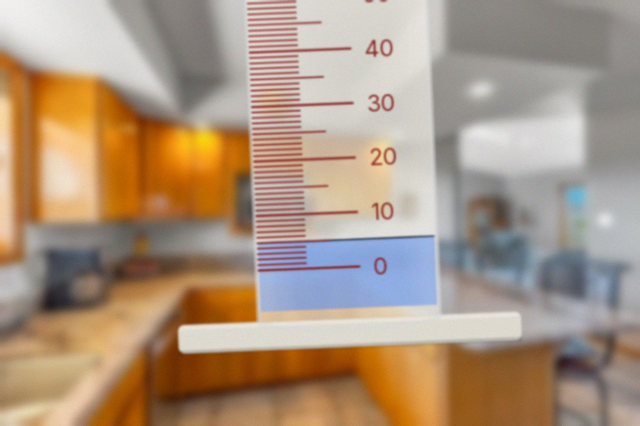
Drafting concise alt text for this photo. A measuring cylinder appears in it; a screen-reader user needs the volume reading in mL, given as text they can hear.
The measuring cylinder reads 5 mL
